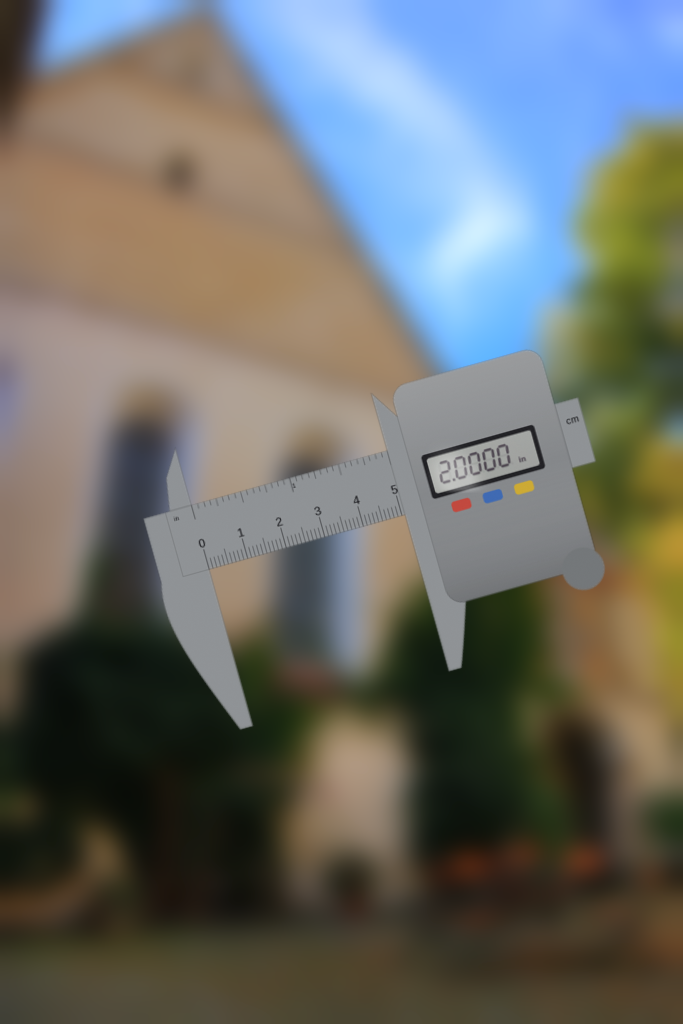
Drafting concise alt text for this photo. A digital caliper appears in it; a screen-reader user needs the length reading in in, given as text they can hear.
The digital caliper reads 2.0000 in
